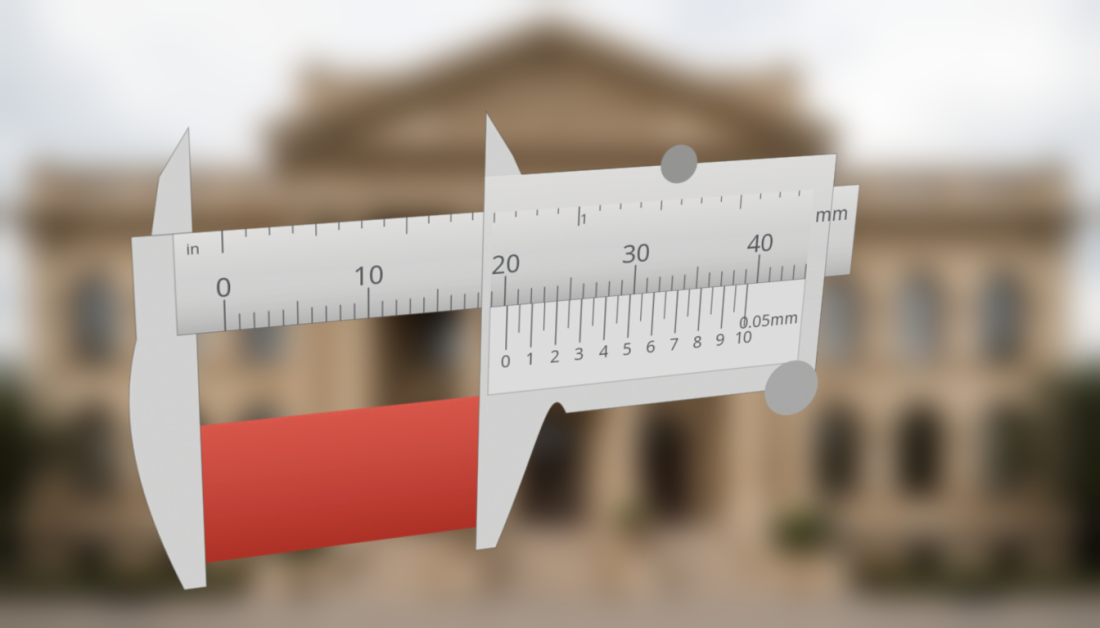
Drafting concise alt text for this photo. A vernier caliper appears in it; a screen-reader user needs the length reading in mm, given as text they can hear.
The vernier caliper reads 20.2 mm
